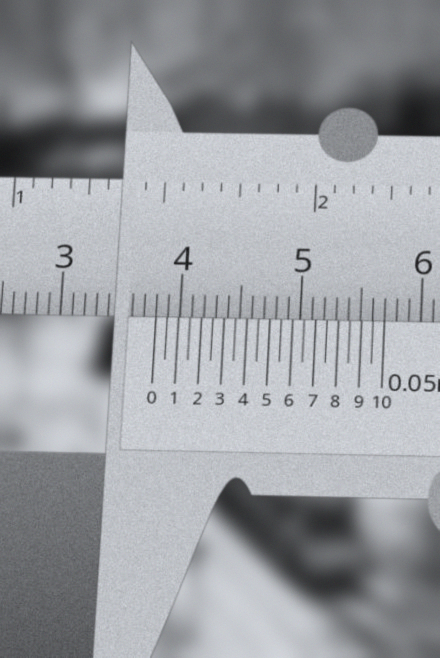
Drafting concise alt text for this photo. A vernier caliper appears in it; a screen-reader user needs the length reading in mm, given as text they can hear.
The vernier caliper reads 38.0 mm
